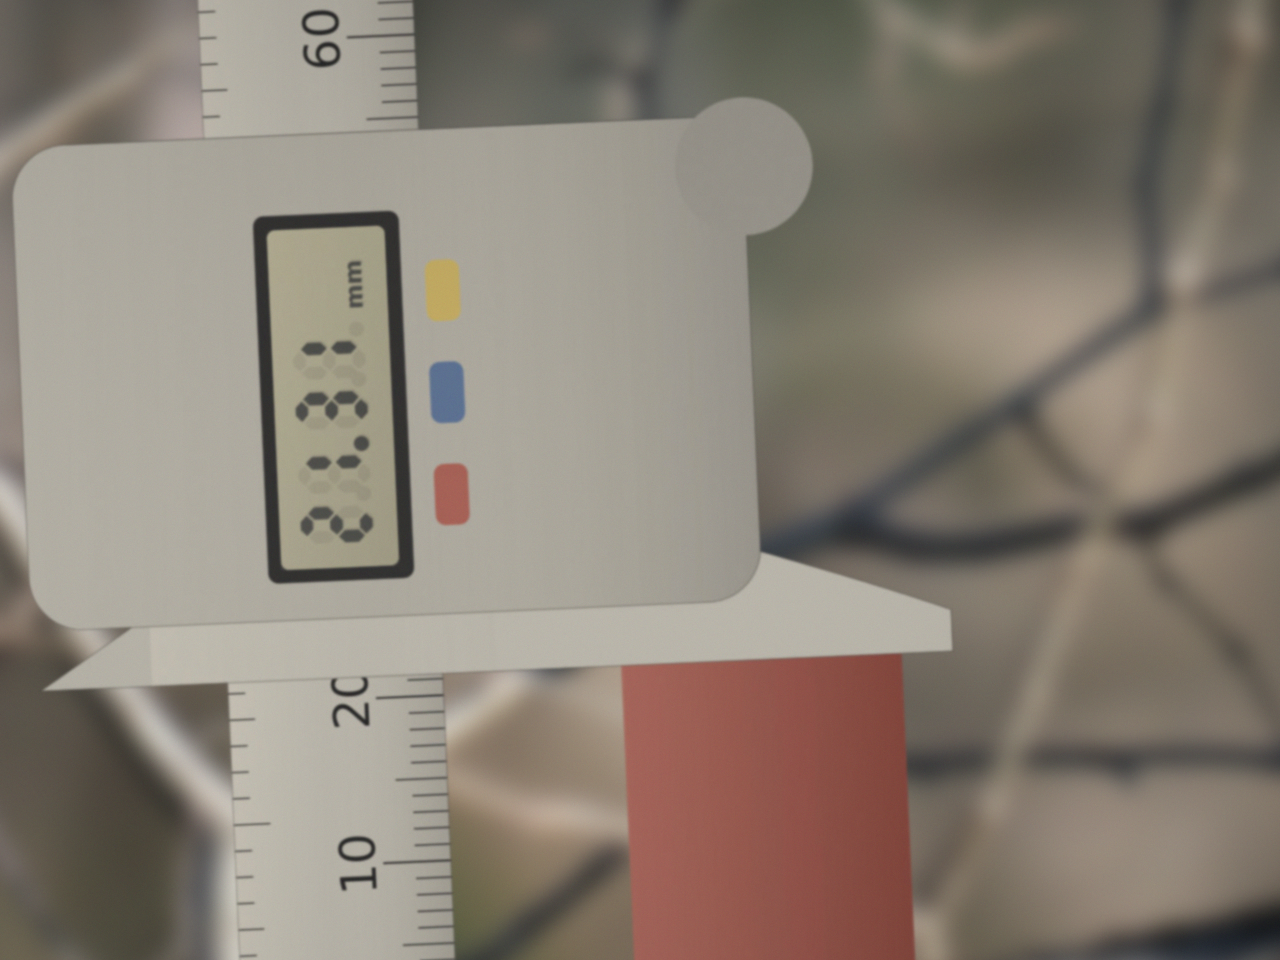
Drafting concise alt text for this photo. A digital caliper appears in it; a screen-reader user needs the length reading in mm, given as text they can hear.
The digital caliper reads 21.31 mm
